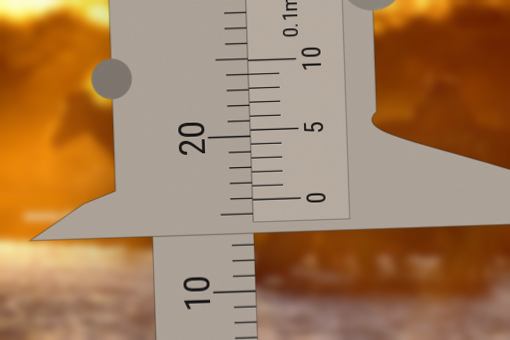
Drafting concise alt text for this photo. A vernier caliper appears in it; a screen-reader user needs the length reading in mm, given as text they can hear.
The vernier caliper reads 15.9 mm
